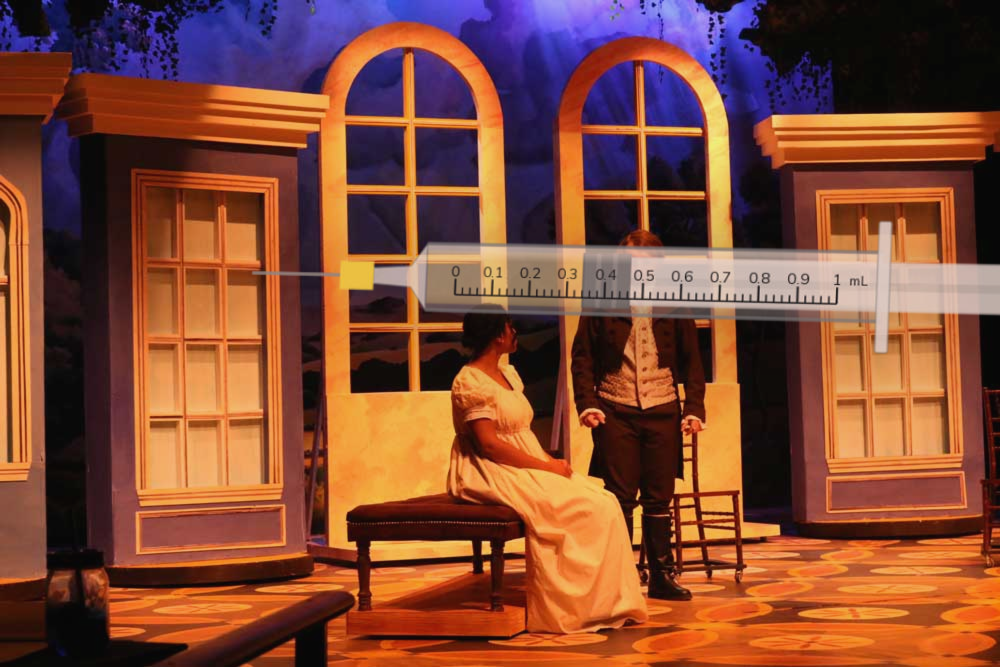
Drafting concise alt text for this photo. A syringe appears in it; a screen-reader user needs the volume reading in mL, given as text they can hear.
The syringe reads 0.34 mL
